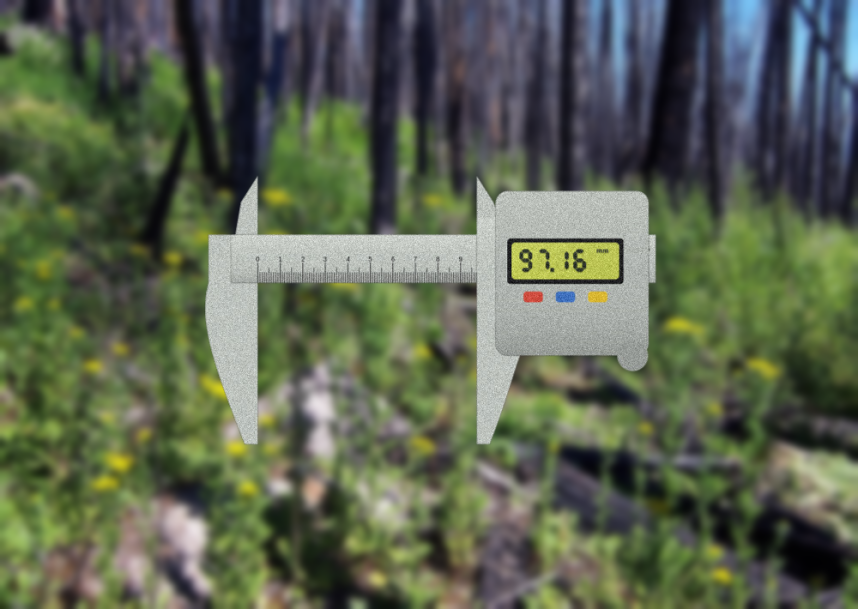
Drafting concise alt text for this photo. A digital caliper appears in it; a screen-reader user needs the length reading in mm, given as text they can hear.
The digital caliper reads 97.16 mm
